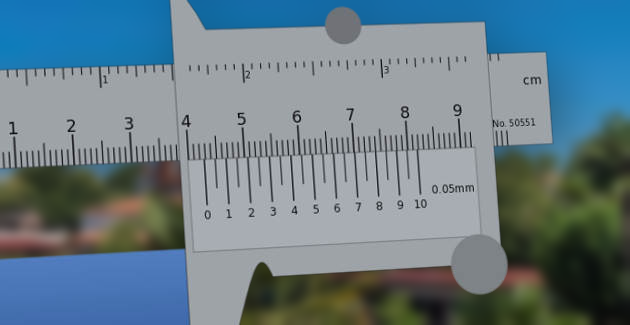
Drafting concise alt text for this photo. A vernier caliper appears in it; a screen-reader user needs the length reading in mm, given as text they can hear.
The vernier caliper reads 42.8 mm
